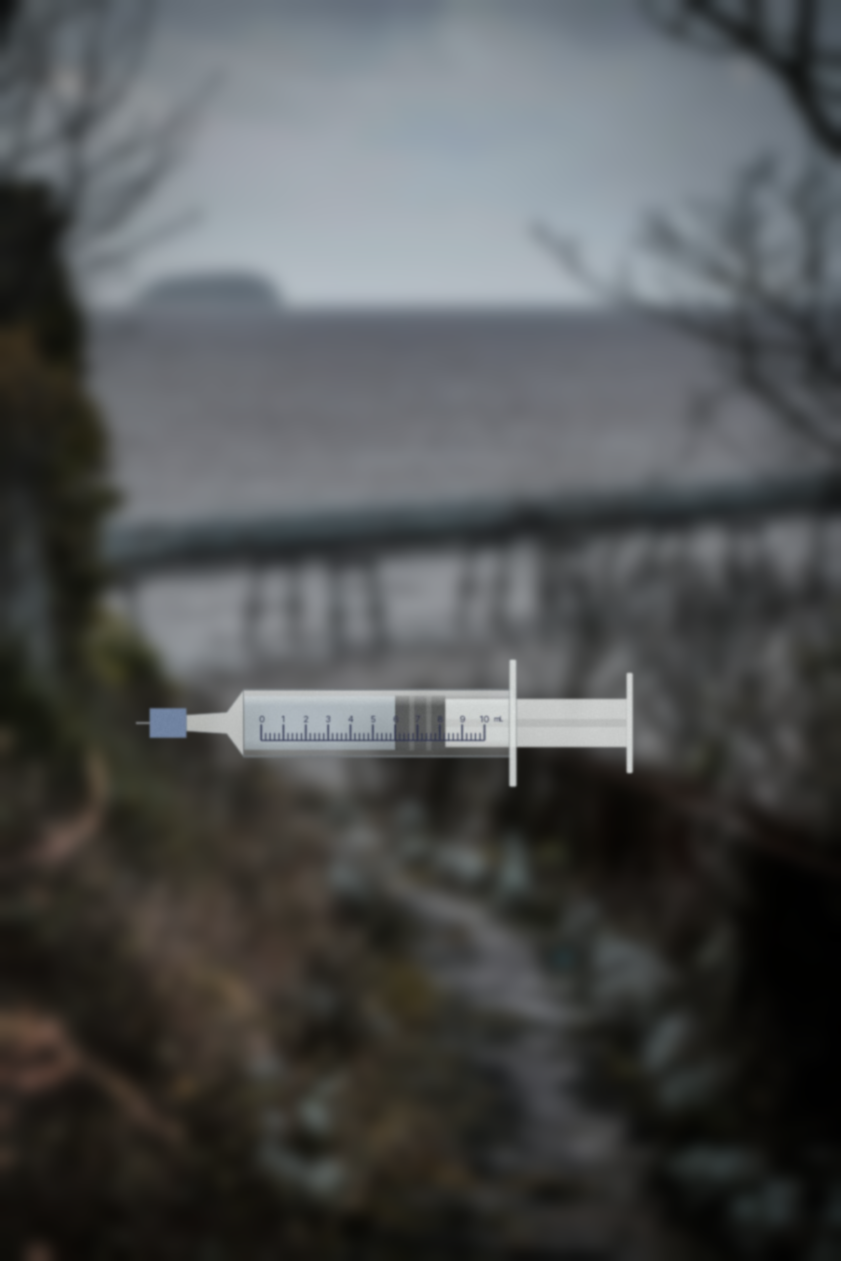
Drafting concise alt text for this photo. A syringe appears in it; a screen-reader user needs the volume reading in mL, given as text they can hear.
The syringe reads 6 mL
